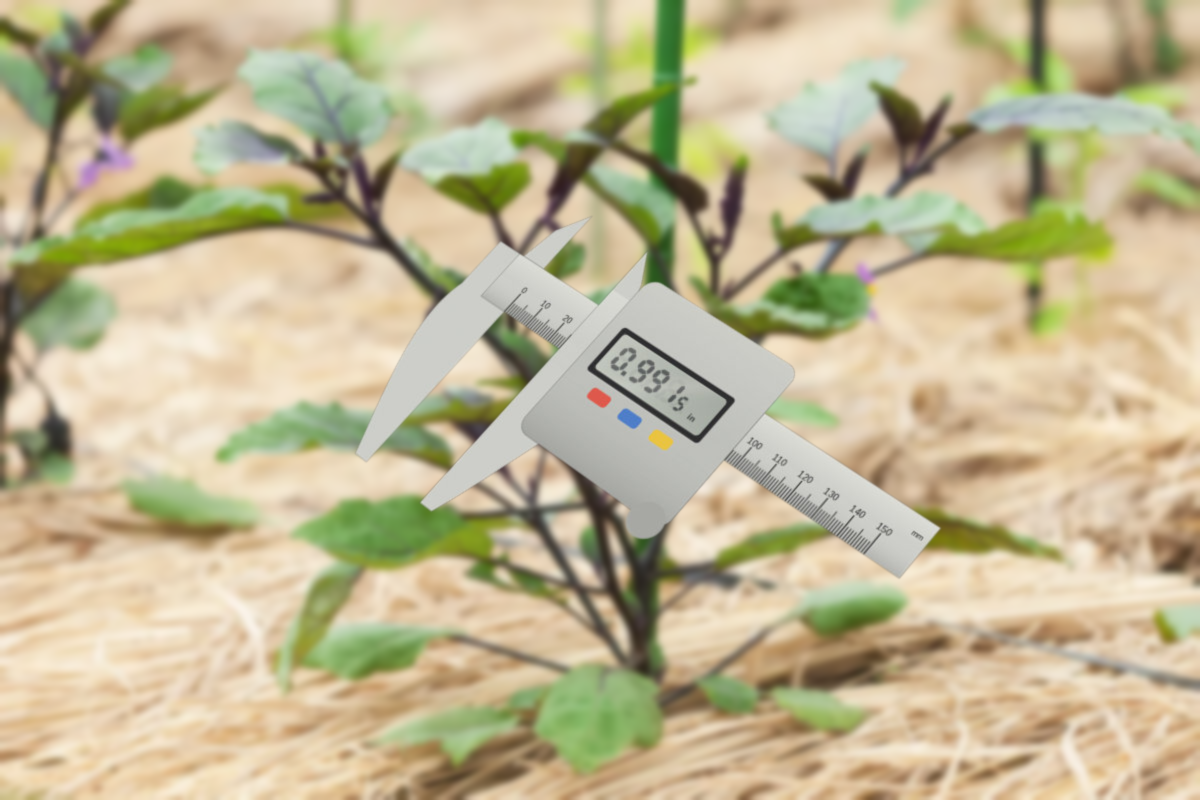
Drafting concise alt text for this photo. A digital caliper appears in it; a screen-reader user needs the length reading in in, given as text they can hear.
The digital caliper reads 0.9915 in
